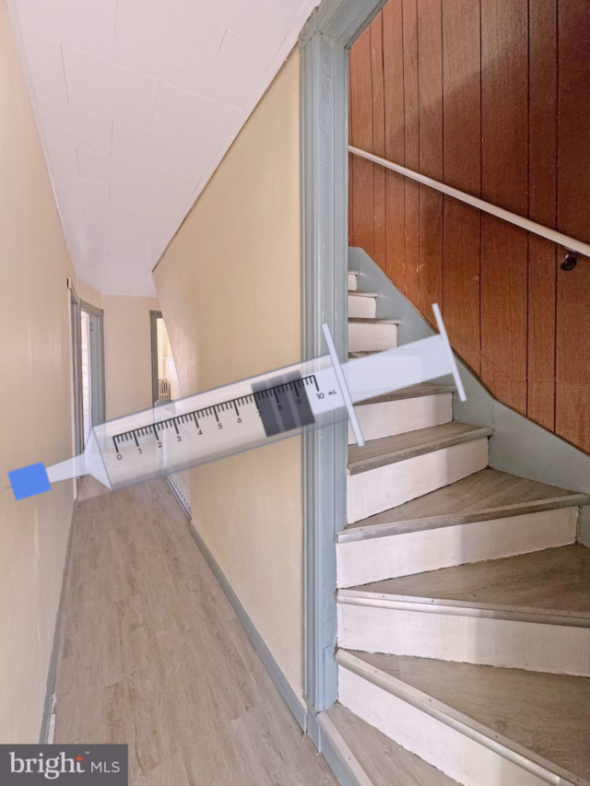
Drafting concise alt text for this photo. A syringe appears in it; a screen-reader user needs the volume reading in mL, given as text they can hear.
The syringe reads 7 mL
